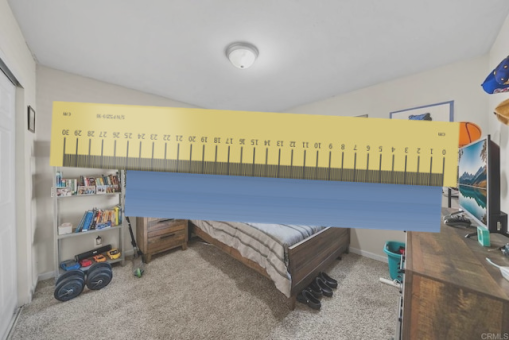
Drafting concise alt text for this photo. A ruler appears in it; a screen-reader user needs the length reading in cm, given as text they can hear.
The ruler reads 25 cm
